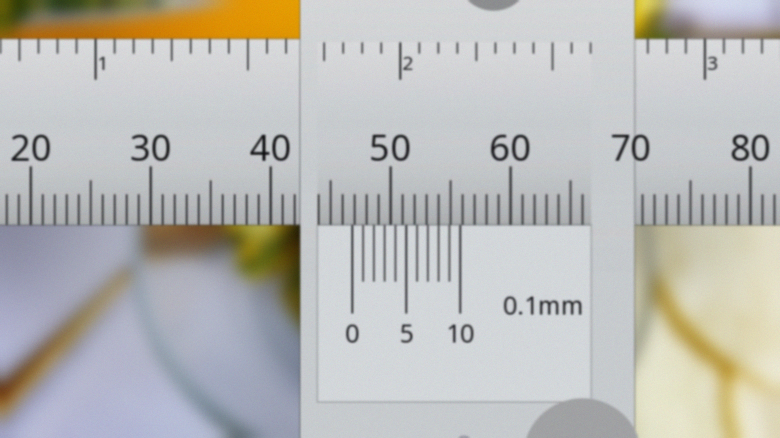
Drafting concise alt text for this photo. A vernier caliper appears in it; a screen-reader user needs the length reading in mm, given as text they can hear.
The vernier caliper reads 46.8 mm
